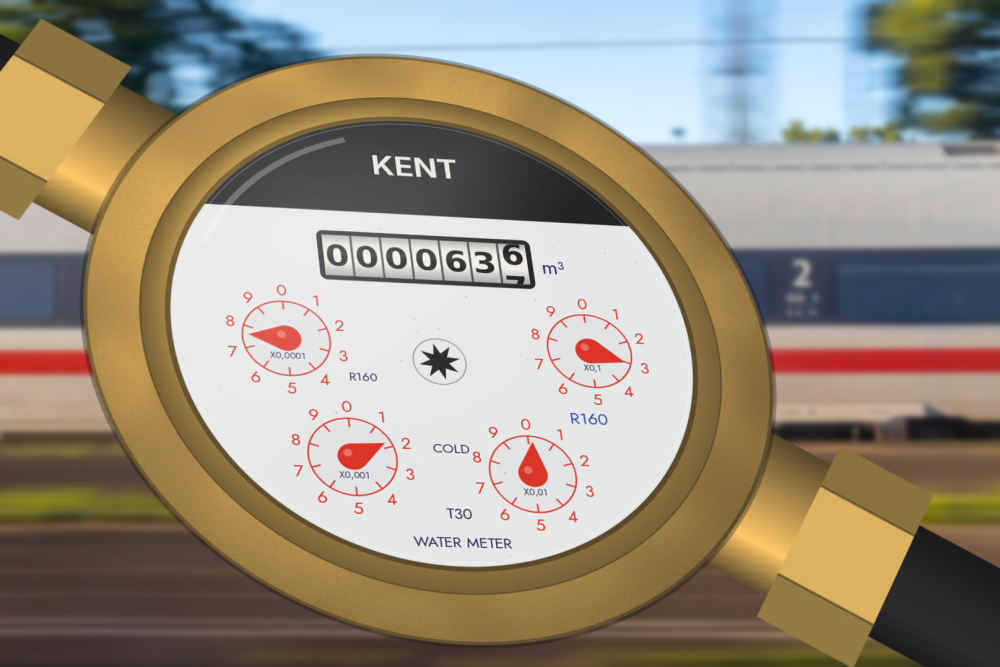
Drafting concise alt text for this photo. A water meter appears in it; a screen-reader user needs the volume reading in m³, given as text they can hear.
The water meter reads 636.3017 m³
